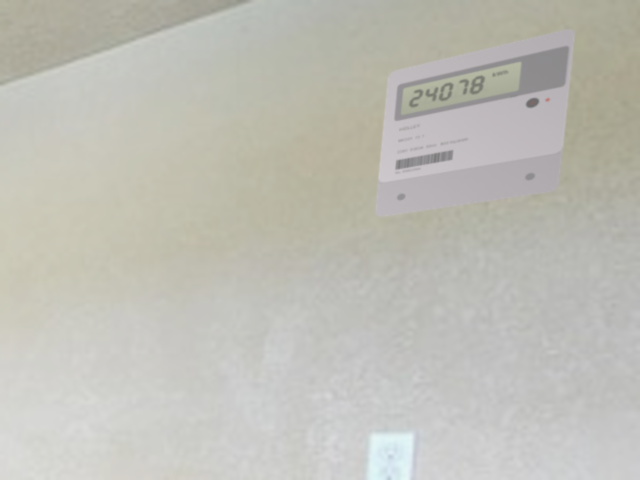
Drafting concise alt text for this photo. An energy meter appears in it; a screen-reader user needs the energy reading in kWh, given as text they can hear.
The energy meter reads 24078 kWh
